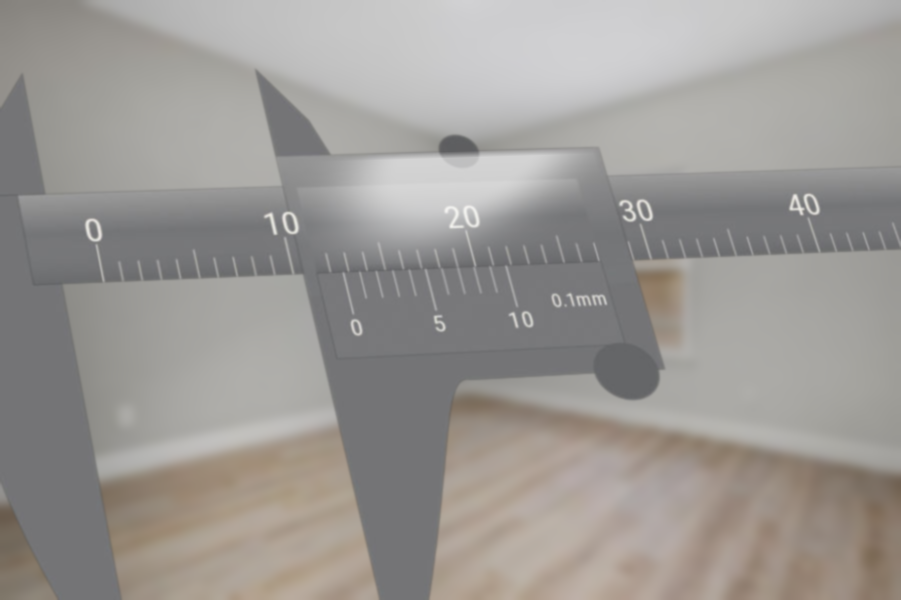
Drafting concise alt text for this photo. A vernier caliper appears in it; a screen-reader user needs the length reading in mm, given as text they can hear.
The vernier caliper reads 12.7 mm
